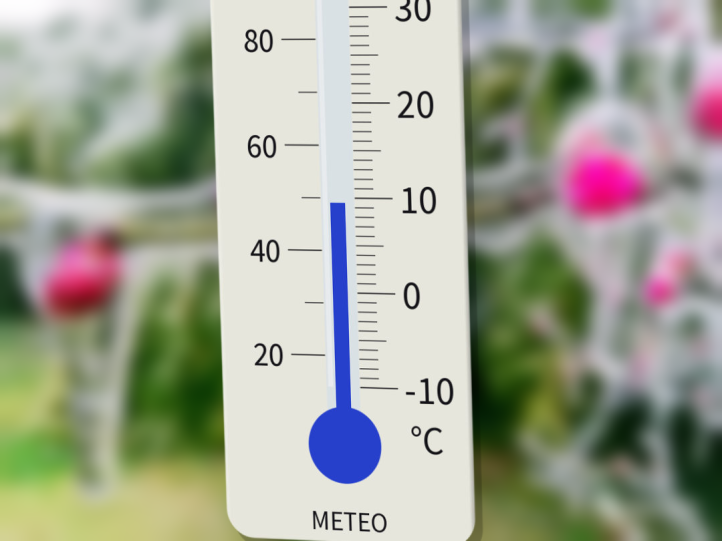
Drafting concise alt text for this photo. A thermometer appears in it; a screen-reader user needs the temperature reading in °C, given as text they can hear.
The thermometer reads 9.5 °C
